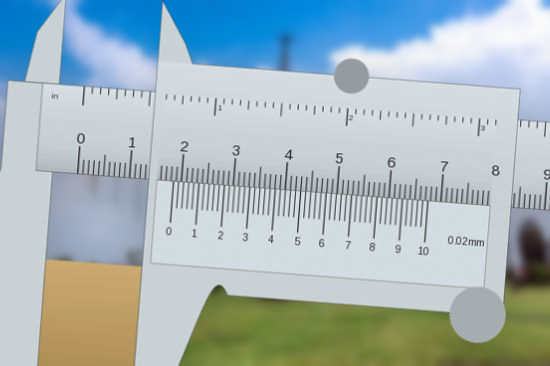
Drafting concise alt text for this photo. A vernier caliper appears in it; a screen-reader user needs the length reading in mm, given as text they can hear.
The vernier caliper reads 18.5 mm
